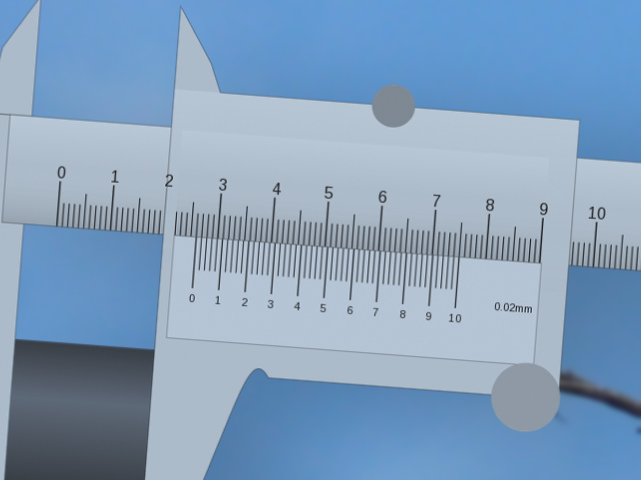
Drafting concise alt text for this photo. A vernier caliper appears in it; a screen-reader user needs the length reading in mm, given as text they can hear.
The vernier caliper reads 26.0 mm
